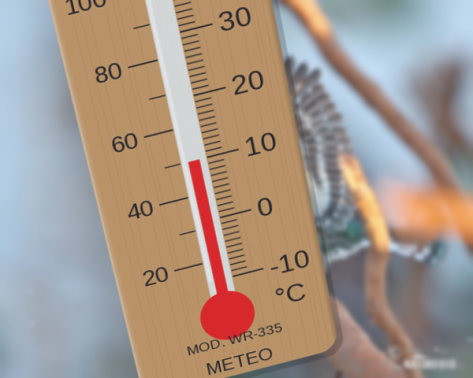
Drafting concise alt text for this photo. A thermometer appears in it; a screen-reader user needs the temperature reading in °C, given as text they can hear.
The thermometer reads 10 °C
